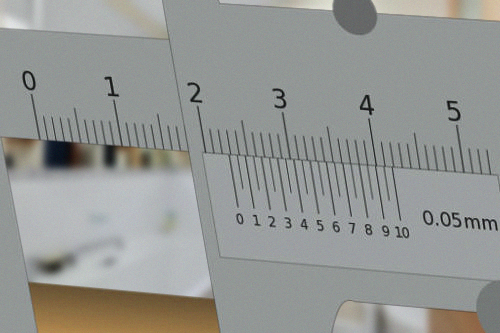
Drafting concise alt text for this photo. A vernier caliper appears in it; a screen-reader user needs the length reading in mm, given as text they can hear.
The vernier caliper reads 22.8 mm
